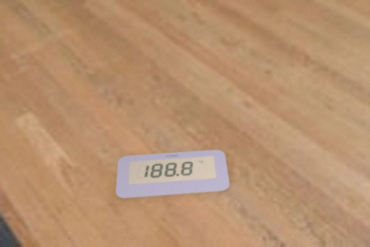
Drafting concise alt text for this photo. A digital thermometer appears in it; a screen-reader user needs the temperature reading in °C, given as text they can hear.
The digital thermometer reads 188.8 °C
